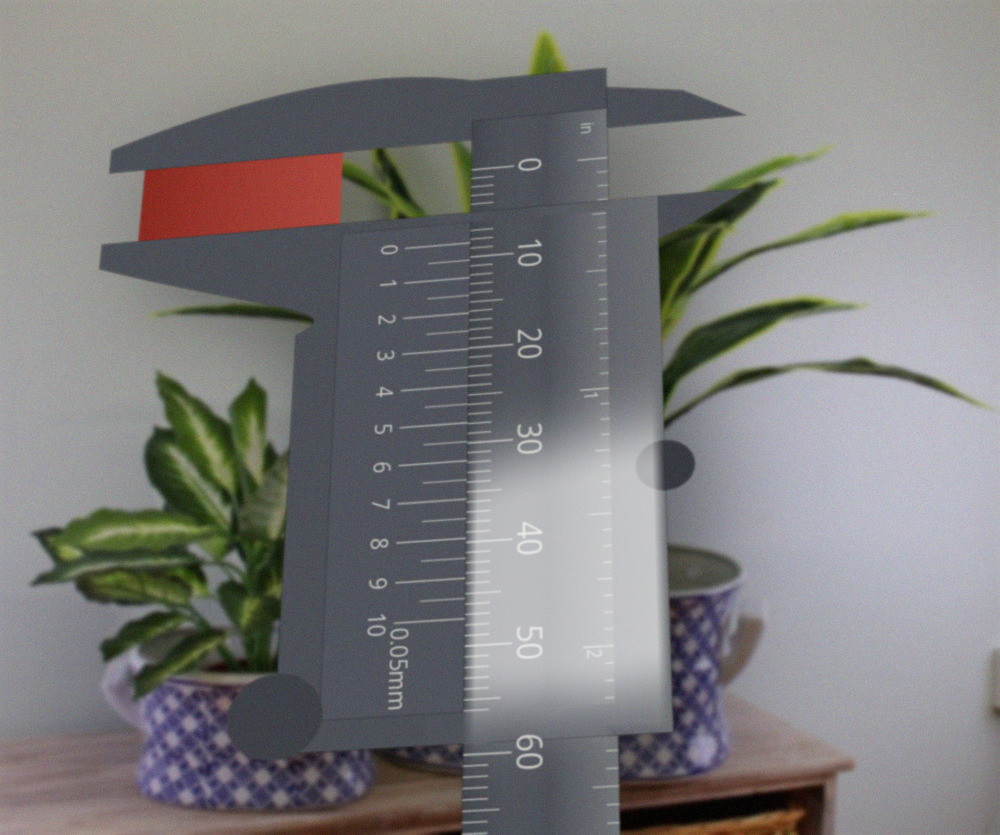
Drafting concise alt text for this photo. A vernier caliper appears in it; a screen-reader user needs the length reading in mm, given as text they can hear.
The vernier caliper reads 8.4 mm
